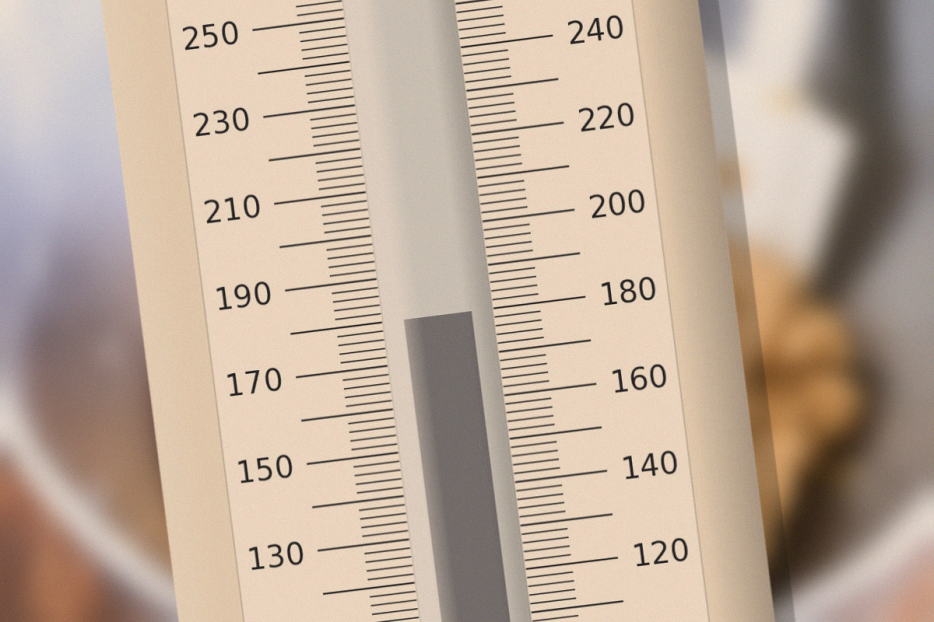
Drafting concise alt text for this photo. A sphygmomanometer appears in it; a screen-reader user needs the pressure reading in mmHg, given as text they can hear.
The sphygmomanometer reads 180 mmHg
